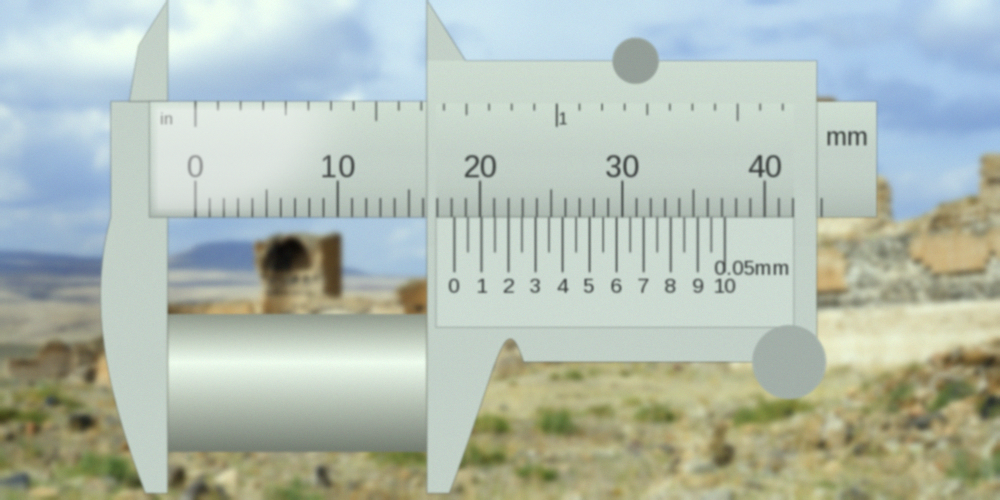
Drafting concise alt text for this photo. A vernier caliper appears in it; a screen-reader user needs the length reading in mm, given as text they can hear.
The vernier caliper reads 18.2 mm
